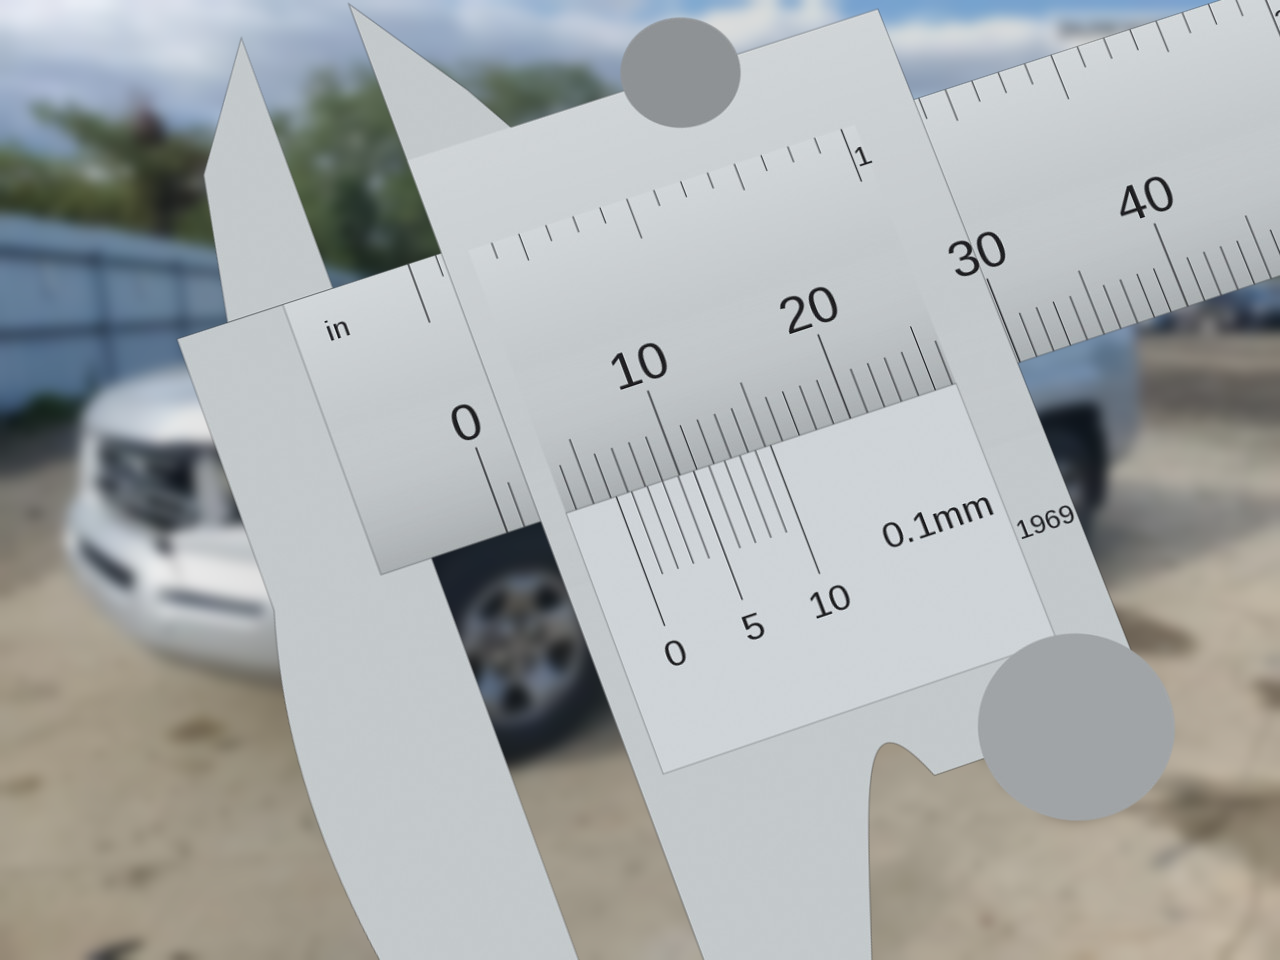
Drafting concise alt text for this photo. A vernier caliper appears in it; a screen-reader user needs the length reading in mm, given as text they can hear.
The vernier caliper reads 6.3 mm
